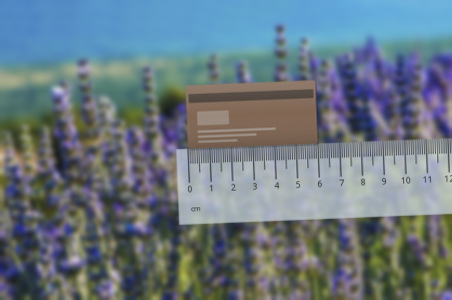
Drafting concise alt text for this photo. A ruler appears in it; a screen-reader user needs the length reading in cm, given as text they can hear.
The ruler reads 6 cm
